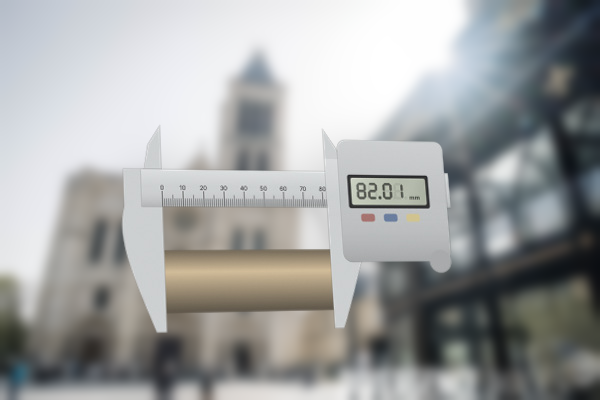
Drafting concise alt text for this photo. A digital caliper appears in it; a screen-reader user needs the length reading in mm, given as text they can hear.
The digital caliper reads 82.01 mm
